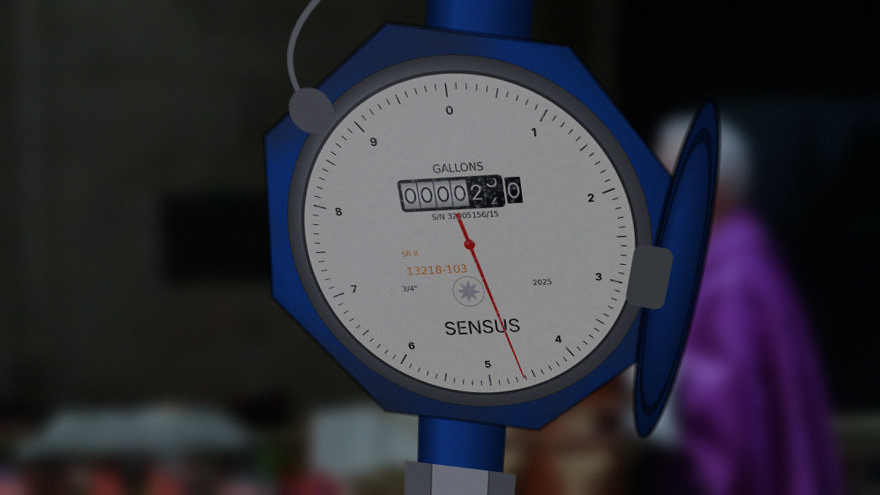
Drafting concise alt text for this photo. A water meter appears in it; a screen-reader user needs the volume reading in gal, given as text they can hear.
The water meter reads 254.6 gal
